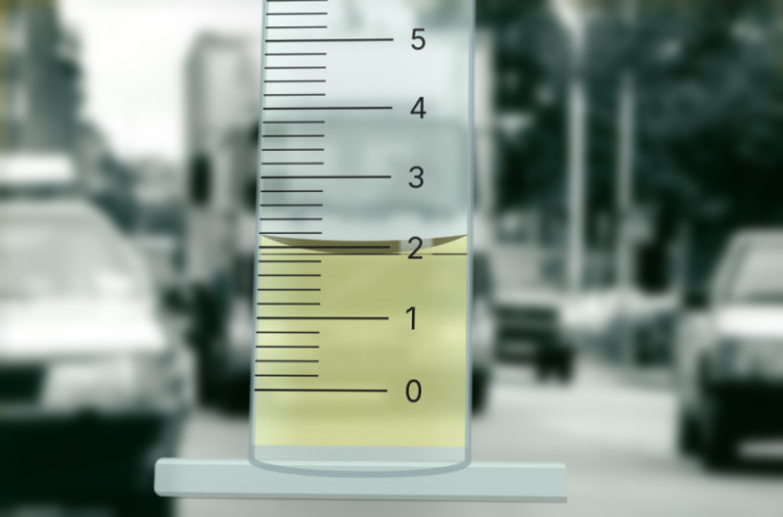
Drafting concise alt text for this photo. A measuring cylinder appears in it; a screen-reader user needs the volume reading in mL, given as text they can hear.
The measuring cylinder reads 1.9 mL
